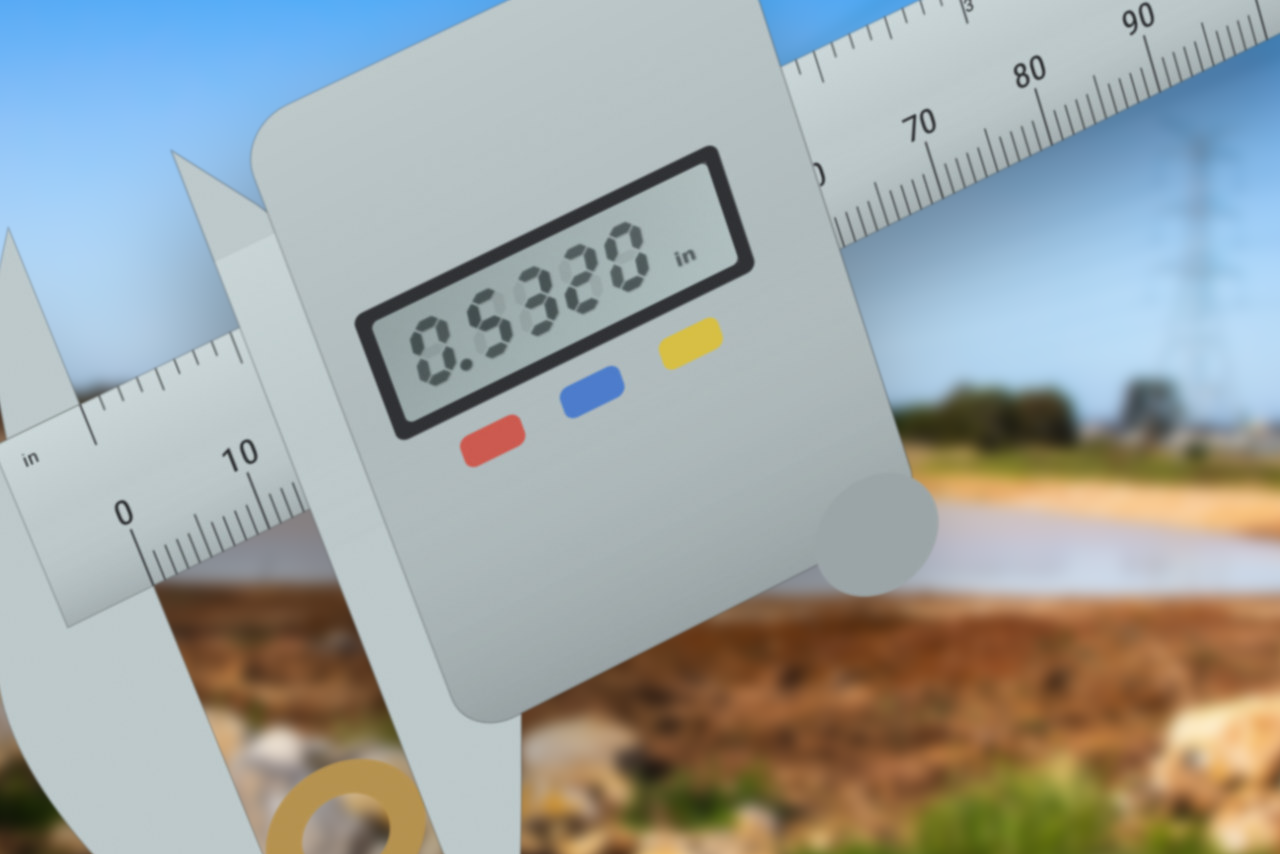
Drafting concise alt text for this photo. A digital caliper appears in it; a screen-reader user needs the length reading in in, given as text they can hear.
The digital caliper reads 0.5320 in
